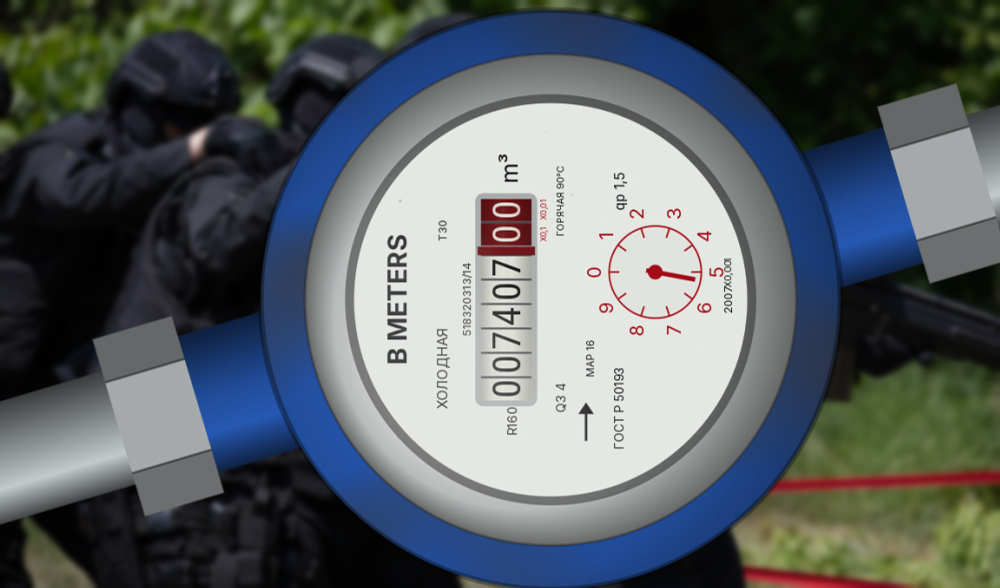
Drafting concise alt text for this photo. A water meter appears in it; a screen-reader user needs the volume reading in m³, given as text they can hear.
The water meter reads 7407.005 m³
